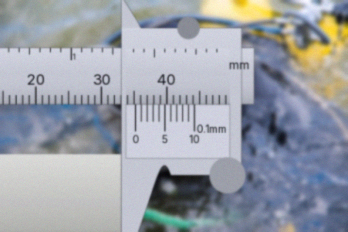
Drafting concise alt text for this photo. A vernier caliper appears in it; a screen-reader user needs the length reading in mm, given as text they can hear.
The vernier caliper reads 35.2 mm
